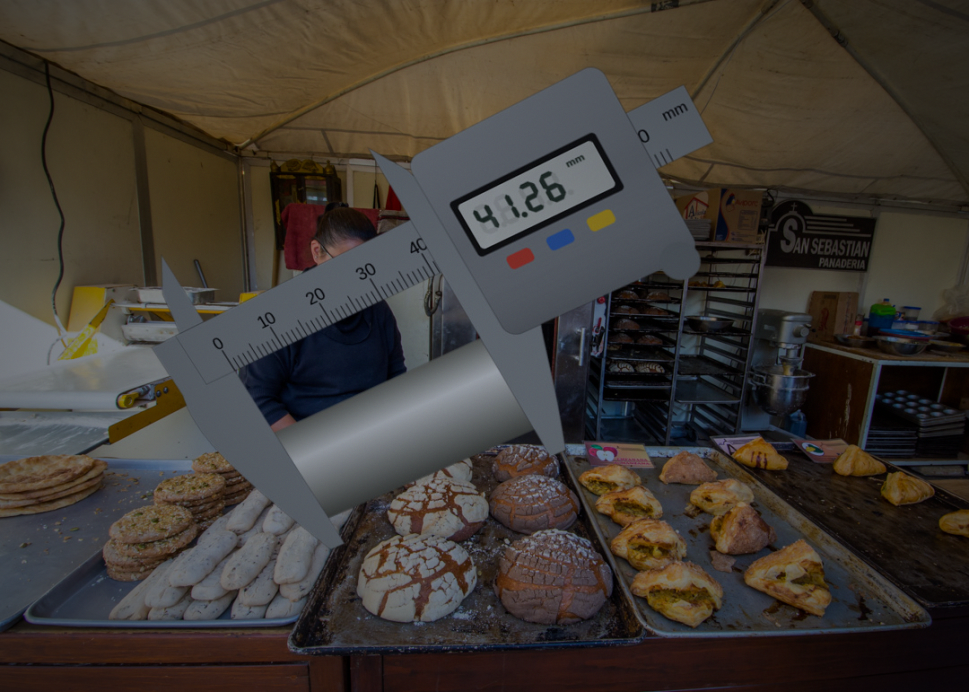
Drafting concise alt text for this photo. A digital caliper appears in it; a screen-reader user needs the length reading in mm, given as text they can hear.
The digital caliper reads 41.26 mm
